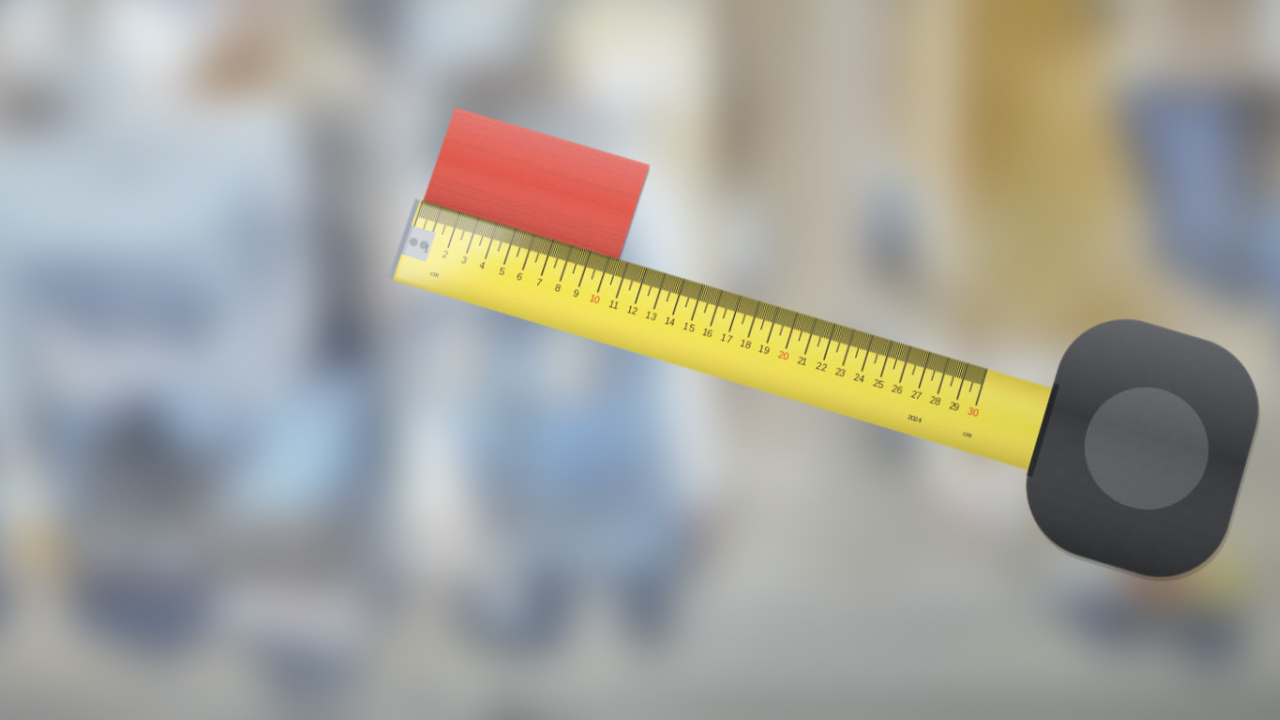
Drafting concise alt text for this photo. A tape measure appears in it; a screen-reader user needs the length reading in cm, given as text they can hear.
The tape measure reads 10.5 cm
